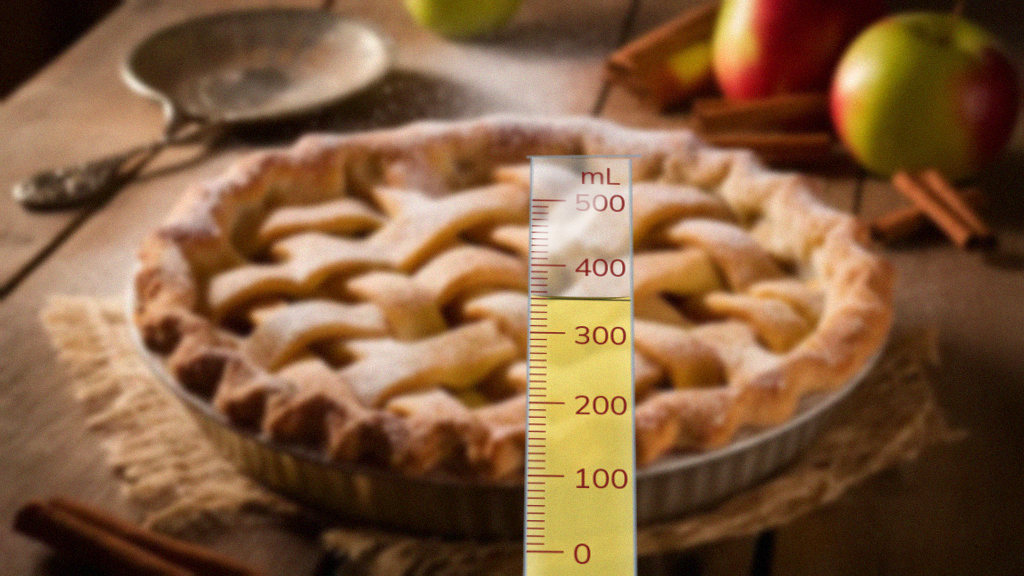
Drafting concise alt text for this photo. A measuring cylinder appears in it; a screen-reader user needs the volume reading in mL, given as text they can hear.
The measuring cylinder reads 350 mL
